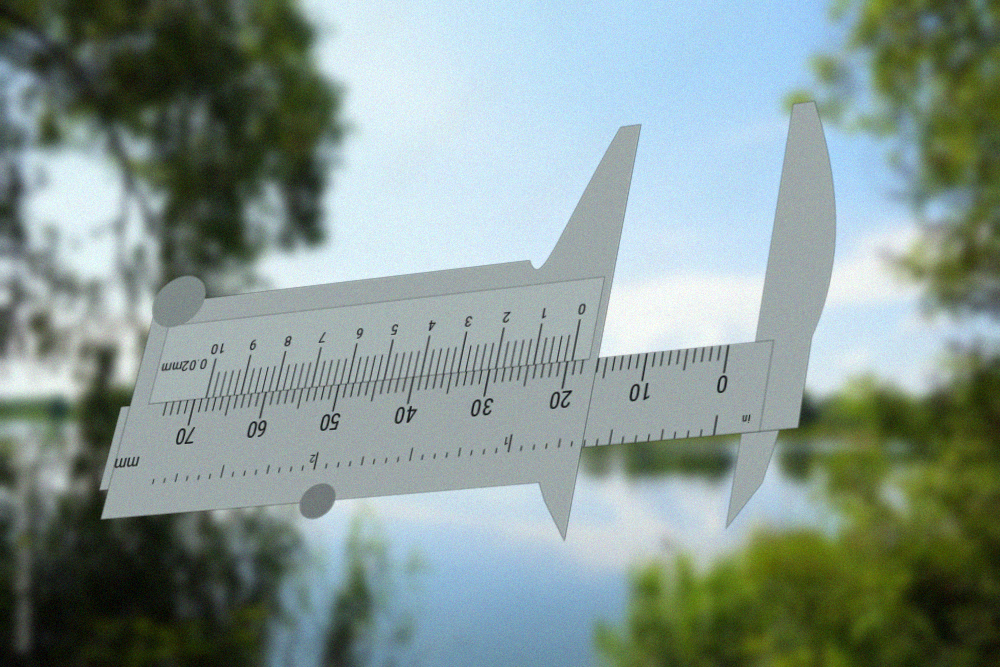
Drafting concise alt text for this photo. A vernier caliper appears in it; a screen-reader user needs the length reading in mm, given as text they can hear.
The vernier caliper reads 19.4 mm
